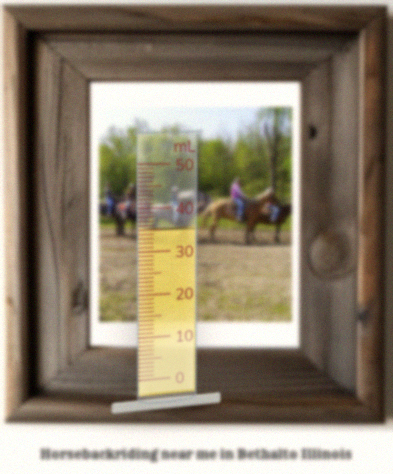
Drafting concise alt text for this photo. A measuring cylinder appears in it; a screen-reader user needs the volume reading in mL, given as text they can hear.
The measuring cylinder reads 35 mL
